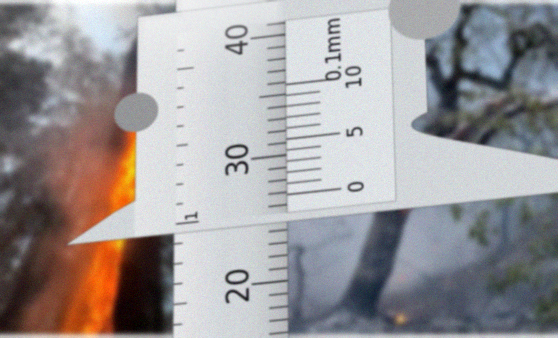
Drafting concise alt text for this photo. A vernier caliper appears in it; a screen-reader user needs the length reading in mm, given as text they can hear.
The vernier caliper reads 26.8 mm
